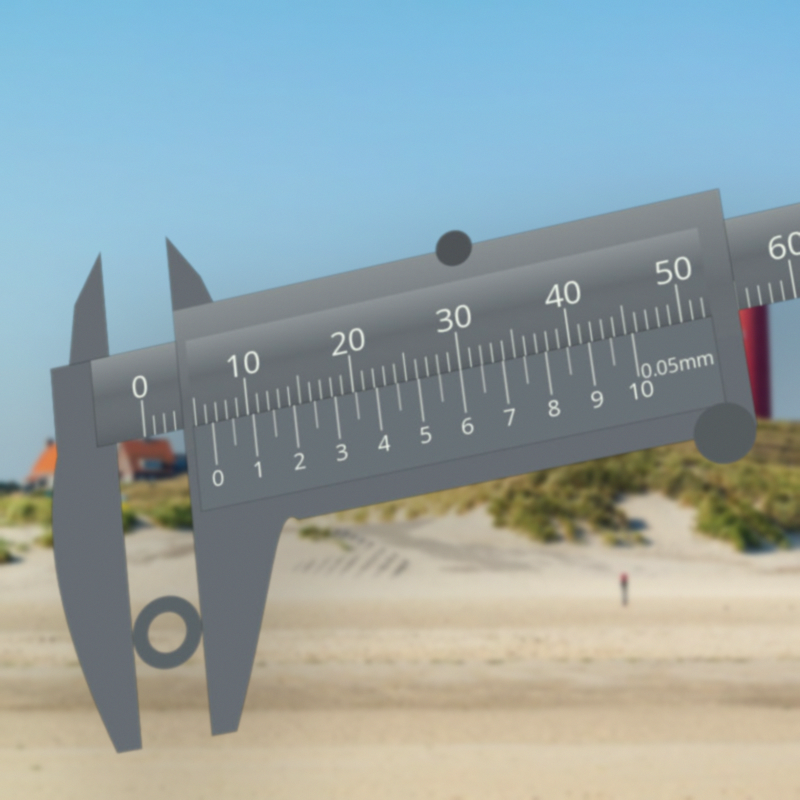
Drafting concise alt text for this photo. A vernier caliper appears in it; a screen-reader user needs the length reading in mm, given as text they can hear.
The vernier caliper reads 6.6 mm
